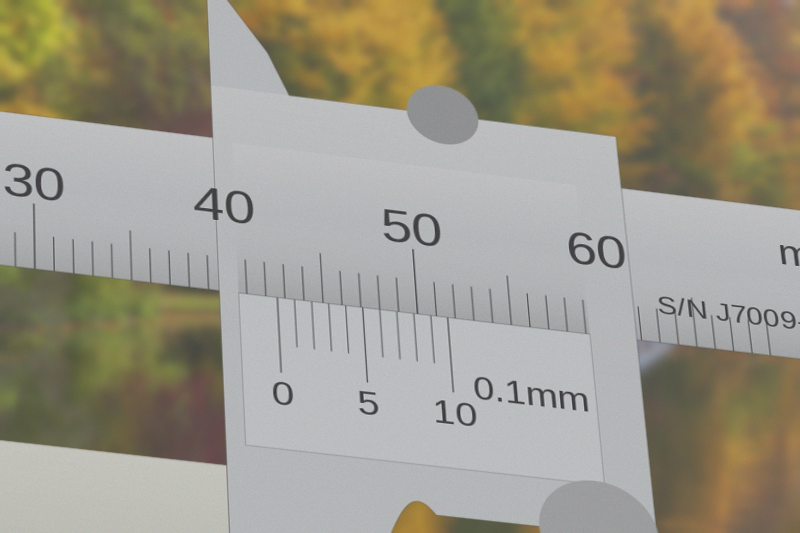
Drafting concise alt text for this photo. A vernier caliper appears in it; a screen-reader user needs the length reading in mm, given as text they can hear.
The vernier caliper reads 42.6 mm
